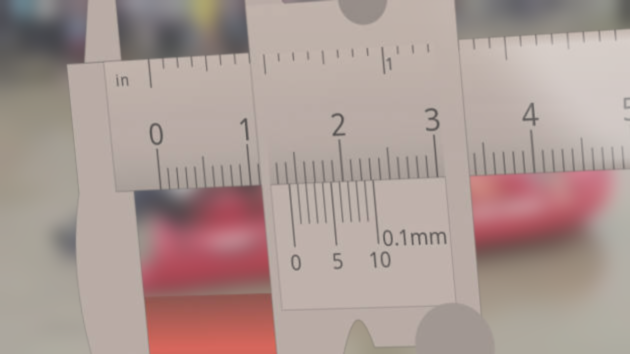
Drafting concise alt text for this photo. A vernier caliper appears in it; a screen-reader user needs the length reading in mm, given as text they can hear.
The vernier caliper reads 14.2 mm
